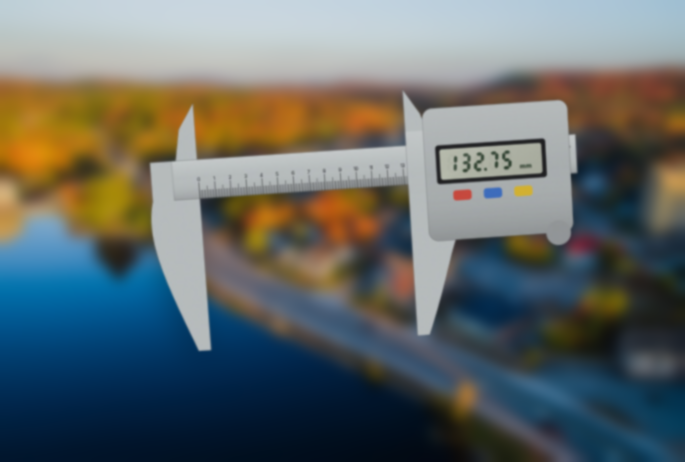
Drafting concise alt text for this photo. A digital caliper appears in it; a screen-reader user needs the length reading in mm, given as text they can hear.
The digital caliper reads 132.75 mm
